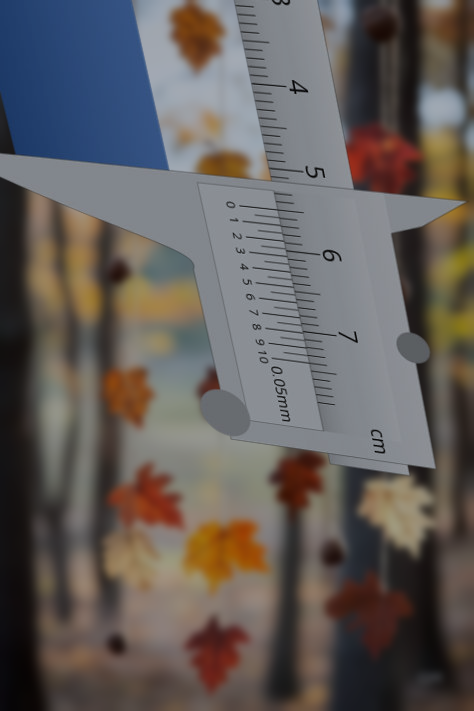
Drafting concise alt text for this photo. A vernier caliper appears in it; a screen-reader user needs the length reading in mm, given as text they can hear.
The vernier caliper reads 55.0 mm
